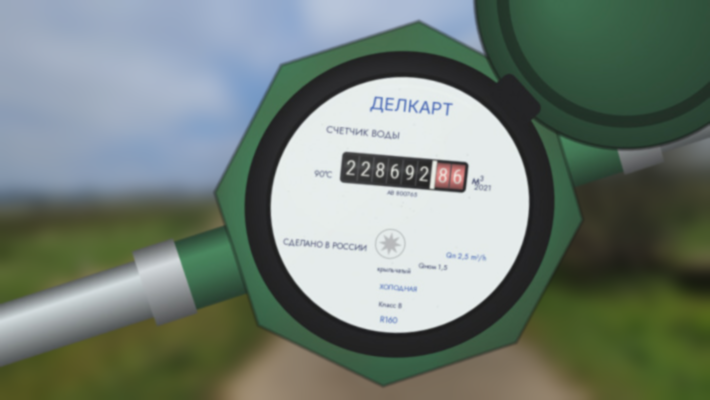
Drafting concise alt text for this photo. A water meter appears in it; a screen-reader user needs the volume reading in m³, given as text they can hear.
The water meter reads 228692.86 m³
